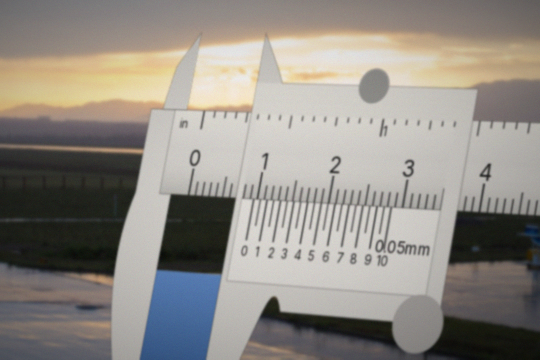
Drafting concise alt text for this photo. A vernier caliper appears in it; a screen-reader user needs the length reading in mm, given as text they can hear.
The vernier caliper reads 9.5 mm
